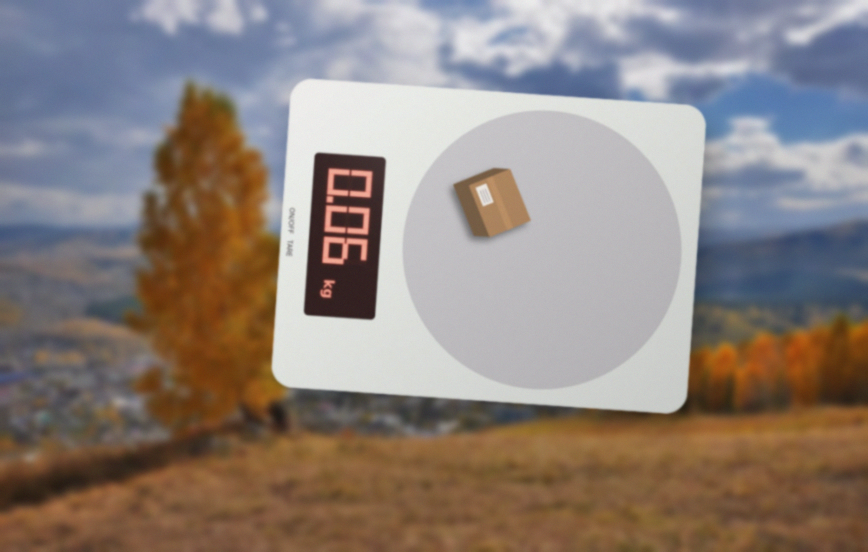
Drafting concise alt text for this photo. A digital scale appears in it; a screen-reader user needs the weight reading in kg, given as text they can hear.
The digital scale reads 0.06 kg
